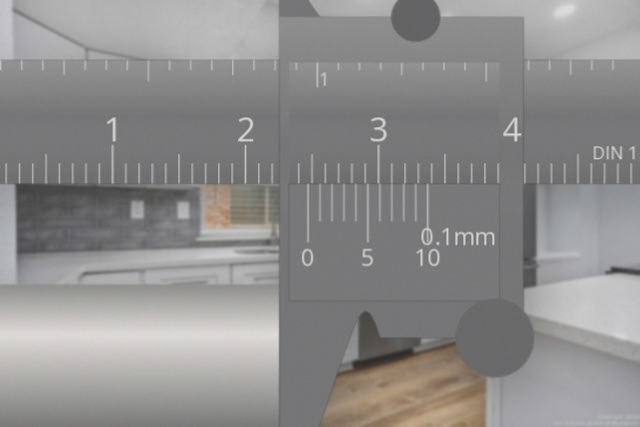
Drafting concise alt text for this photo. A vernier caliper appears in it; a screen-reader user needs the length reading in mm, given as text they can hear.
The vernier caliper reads 24.7 mm
